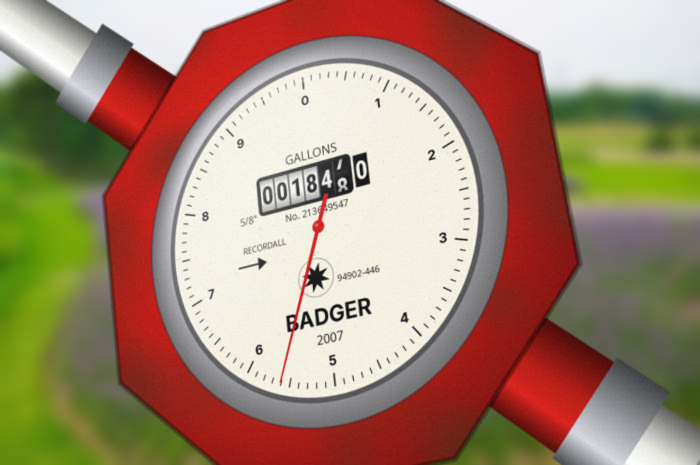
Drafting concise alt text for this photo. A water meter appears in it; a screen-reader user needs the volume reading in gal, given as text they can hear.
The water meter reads 18475.6 gal
